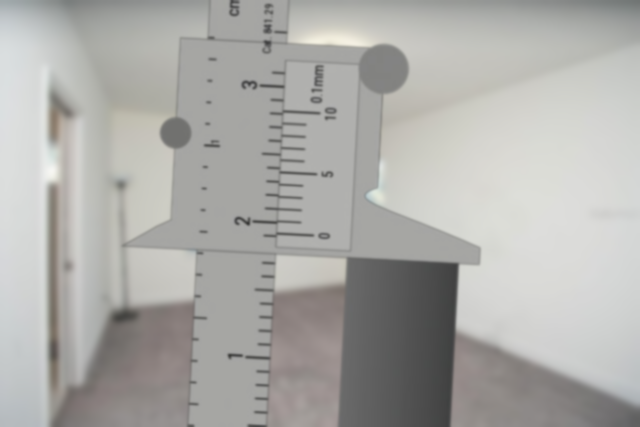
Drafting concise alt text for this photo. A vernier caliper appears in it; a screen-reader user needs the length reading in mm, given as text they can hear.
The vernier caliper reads 19.2 mm
